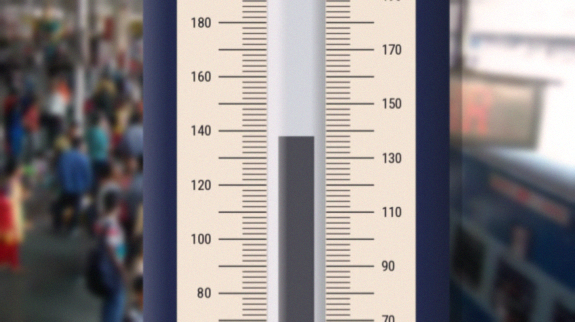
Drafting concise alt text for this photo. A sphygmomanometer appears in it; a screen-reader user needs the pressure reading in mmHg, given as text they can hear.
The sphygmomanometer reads 138 mmHg
